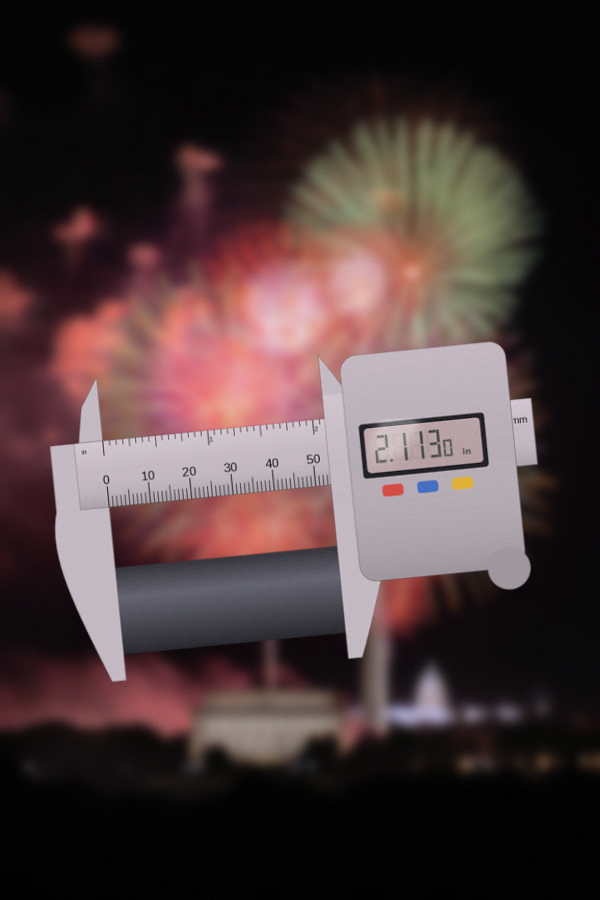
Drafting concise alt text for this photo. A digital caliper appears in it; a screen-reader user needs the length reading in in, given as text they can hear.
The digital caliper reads 2.1130 in
